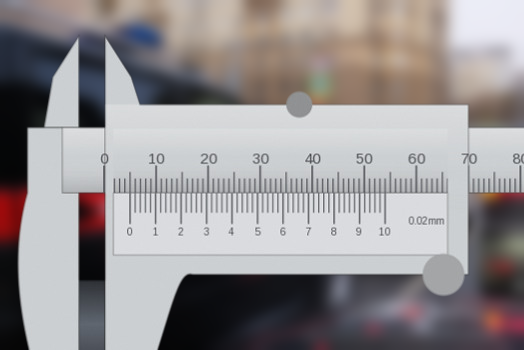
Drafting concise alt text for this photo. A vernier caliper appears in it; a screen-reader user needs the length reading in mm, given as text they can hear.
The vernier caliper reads 5.0 mm
